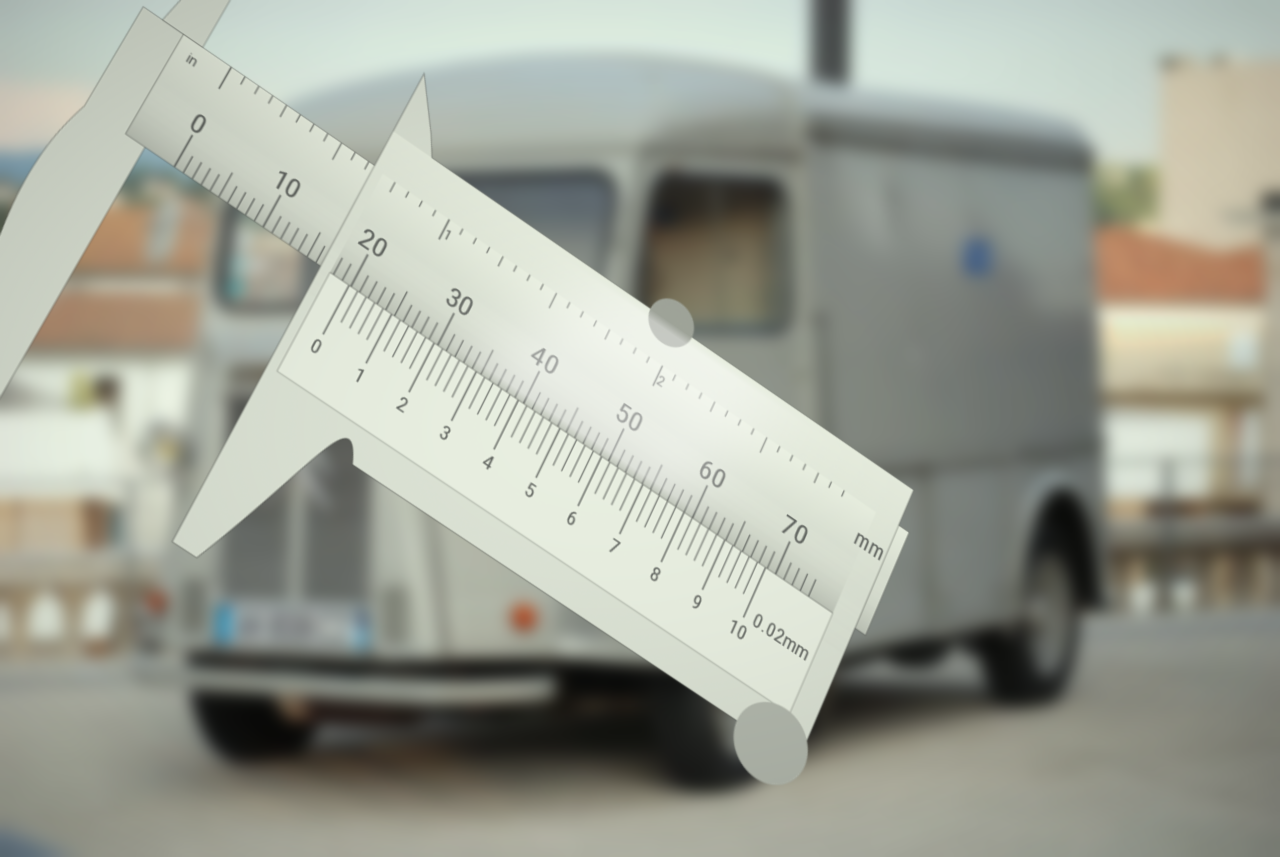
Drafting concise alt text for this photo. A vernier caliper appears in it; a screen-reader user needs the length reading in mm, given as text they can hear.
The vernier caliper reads 19.8 mm
